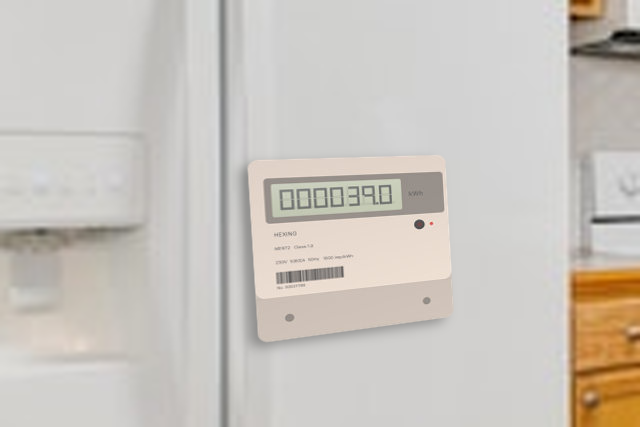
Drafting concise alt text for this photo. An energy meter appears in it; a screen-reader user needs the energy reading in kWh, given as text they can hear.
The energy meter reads 39.0 kWh
